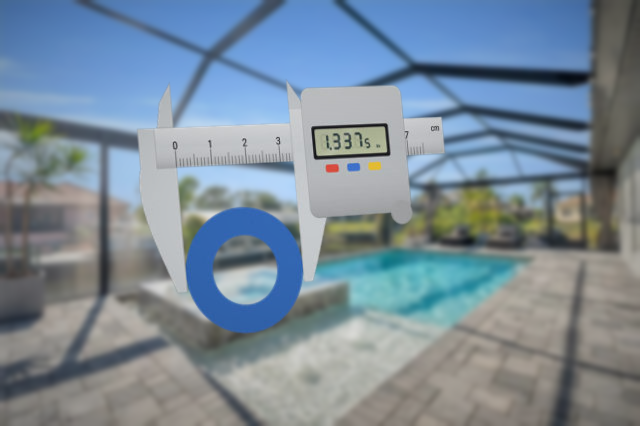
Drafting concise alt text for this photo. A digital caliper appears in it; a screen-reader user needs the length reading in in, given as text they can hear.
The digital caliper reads 1.3375 in
